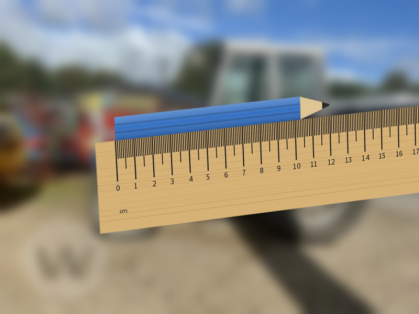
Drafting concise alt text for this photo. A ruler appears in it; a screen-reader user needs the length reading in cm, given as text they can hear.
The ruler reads 12 cm
